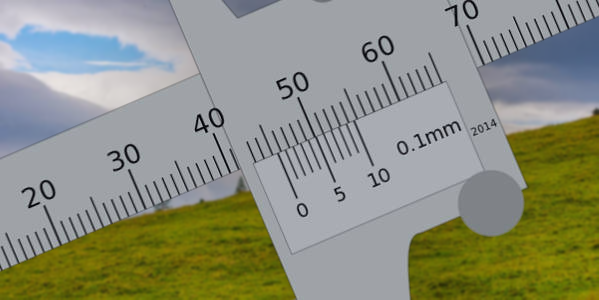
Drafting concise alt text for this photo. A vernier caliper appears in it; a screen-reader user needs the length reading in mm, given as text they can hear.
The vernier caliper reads 45.6 mm
